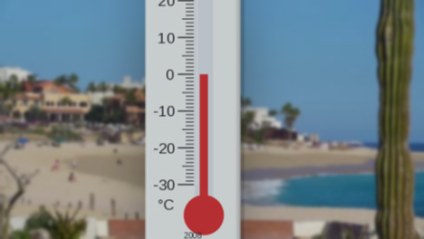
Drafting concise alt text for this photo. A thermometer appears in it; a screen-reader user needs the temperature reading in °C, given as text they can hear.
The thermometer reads 0 °C
